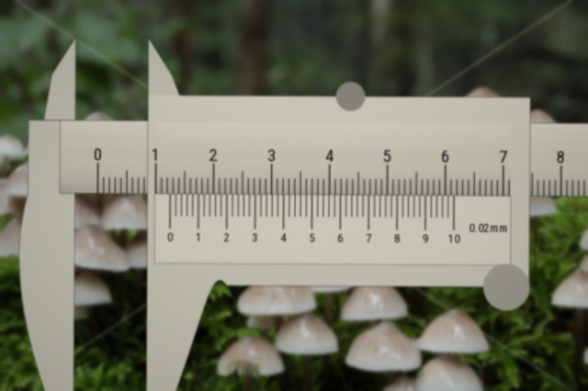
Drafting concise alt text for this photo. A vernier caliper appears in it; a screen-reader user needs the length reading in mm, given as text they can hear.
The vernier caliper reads 12.5 mm
